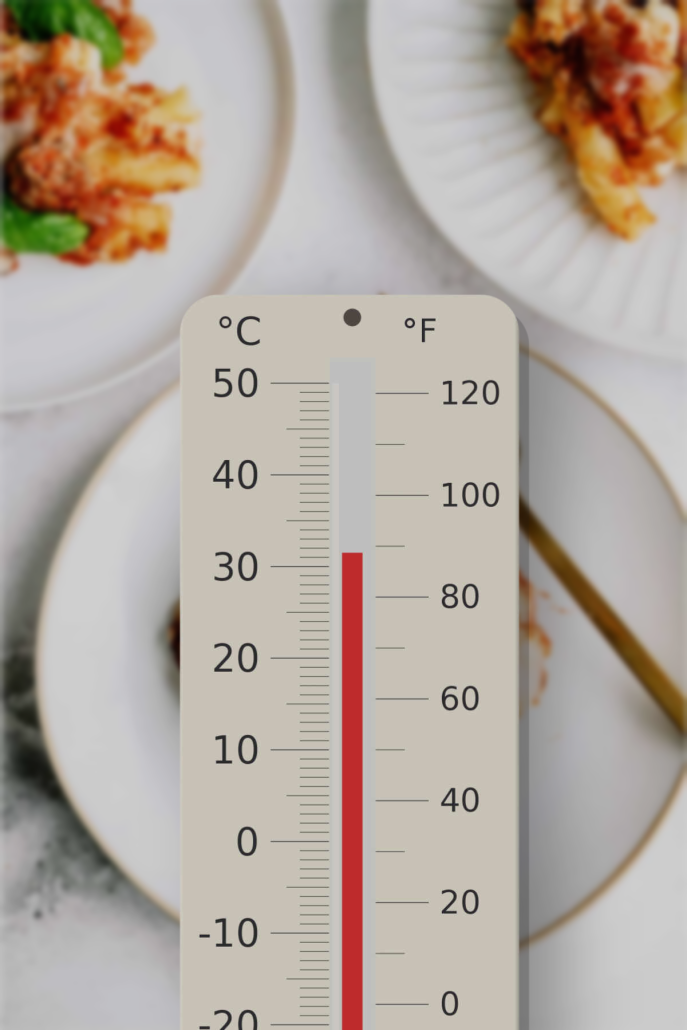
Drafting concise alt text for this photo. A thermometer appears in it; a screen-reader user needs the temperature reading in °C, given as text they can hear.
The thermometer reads 31.5 °C
